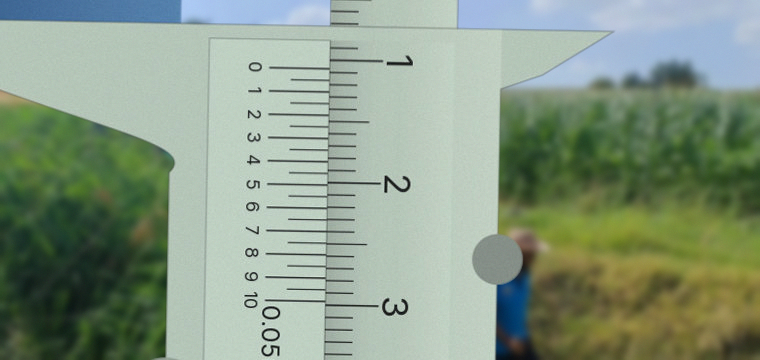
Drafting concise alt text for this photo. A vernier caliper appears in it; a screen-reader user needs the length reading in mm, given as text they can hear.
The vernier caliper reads 10.7 mm
